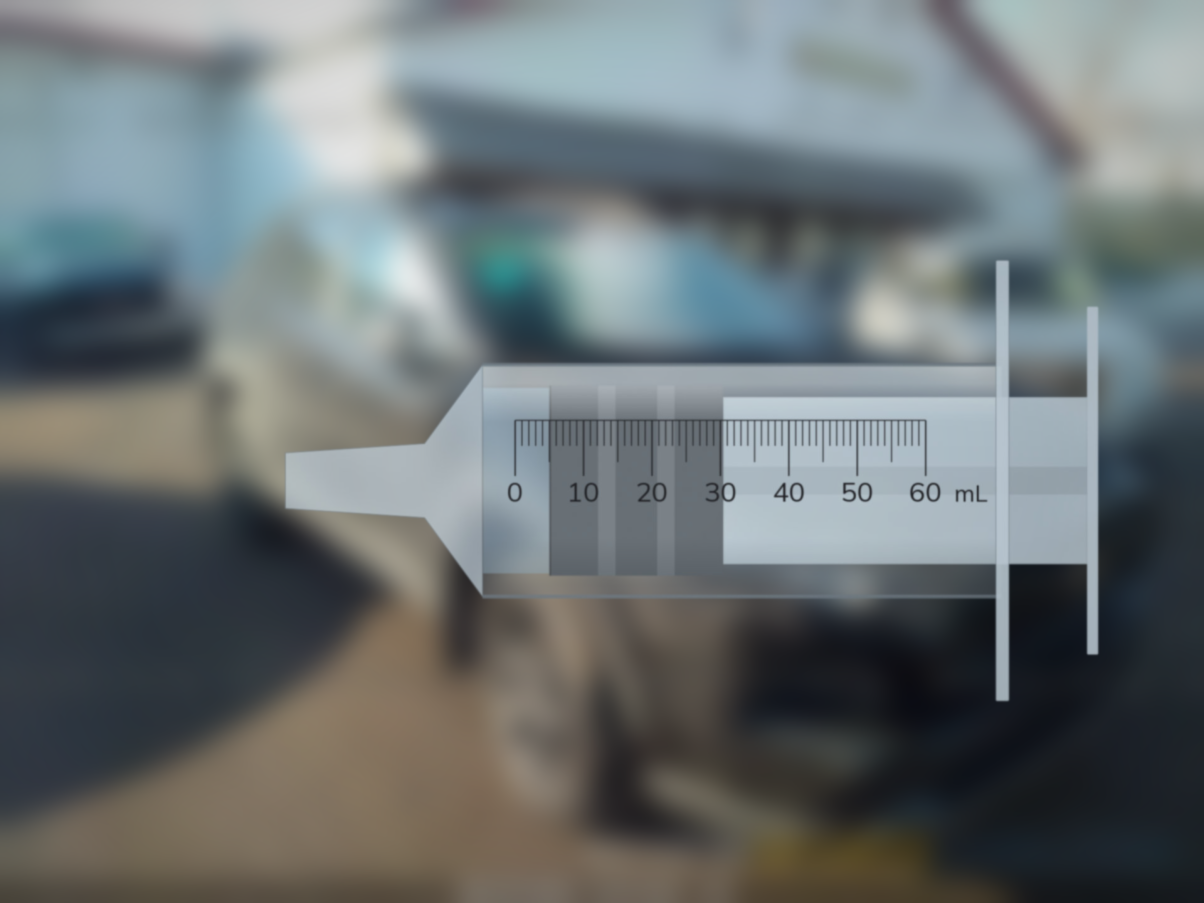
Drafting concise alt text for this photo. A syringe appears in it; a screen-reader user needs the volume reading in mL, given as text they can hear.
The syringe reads 5 mL
